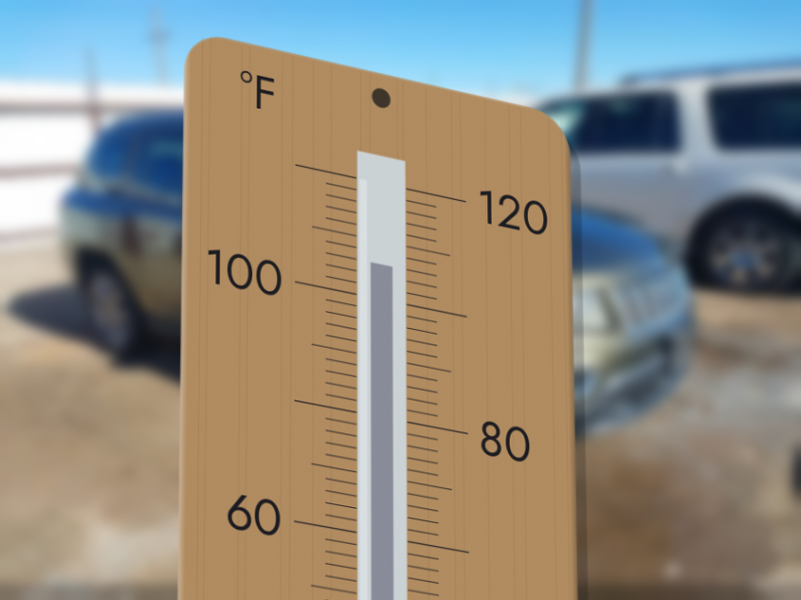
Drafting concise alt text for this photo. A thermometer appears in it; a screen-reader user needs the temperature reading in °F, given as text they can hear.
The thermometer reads 106 °F
